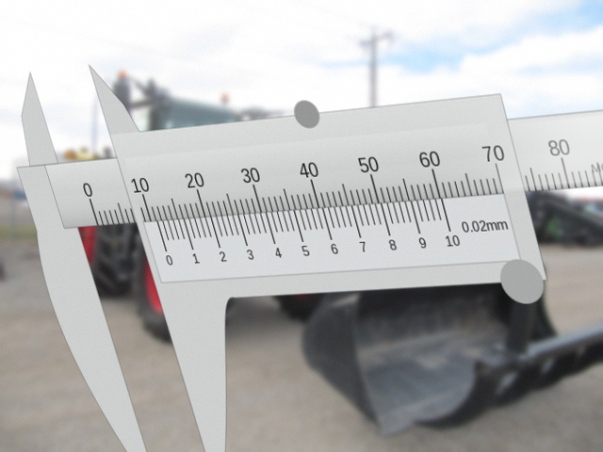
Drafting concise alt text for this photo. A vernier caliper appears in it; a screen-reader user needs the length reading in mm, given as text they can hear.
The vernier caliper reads 11.2 mm
